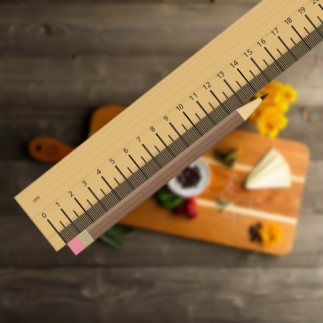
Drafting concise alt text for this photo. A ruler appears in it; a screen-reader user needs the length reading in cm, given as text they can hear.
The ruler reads 14.5 cm
